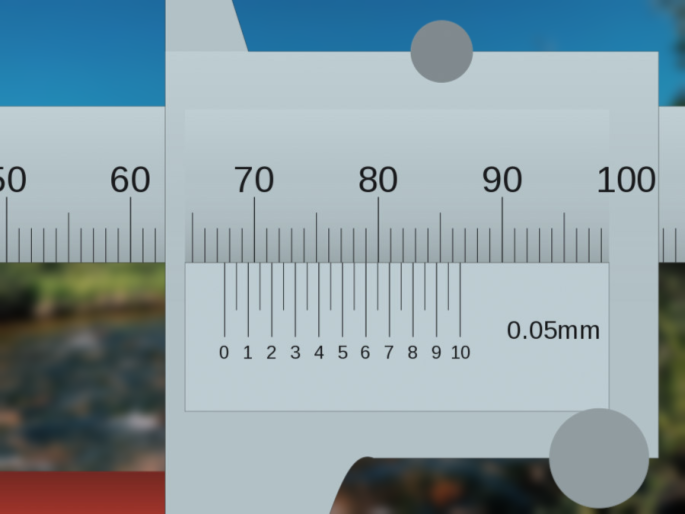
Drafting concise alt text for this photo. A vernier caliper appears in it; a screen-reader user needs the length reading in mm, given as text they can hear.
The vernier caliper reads 67.6 mm
